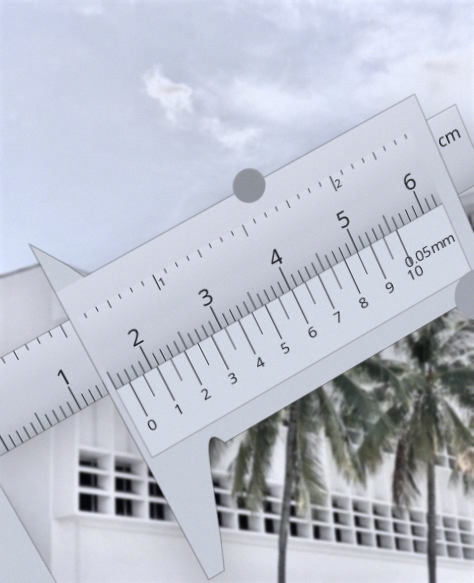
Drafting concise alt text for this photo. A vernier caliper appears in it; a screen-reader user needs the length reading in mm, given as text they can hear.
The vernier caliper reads 16.8 mm
